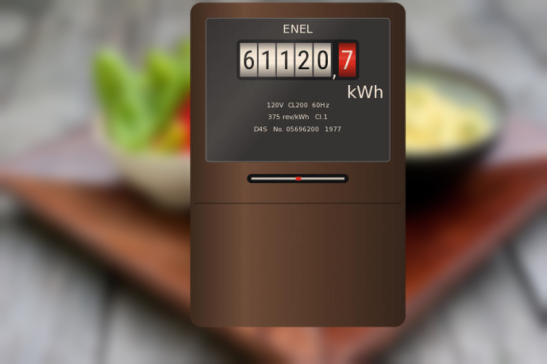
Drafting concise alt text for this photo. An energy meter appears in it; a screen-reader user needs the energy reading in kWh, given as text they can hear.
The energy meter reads 61120.7 kWh
